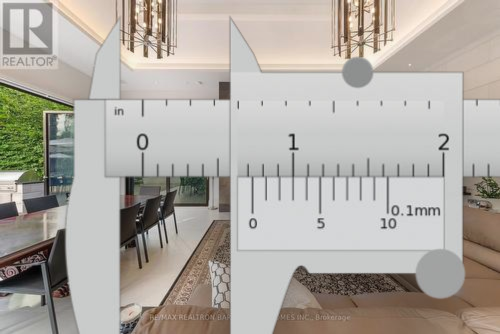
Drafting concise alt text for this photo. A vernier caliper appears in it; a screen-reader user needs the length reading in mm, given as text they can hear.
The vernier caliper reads 7.3 mm
